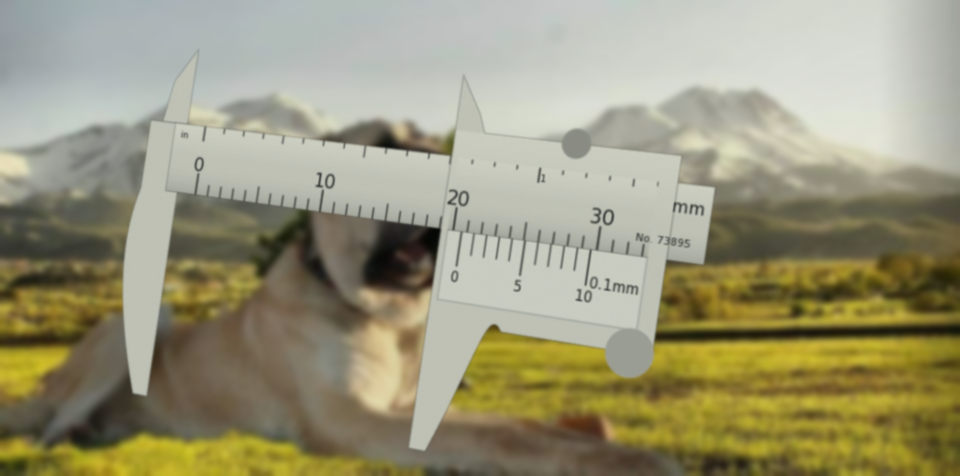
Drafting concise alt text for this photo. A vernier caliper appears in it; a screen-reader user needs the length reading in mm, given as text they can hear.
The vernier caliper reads 20.6 mm
